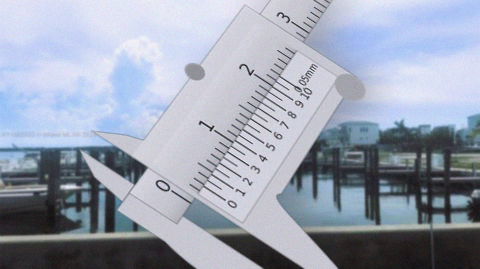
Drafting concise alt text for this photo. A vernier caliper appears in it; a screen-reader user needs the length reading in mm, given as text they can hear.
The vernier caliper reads 2.8 mm
